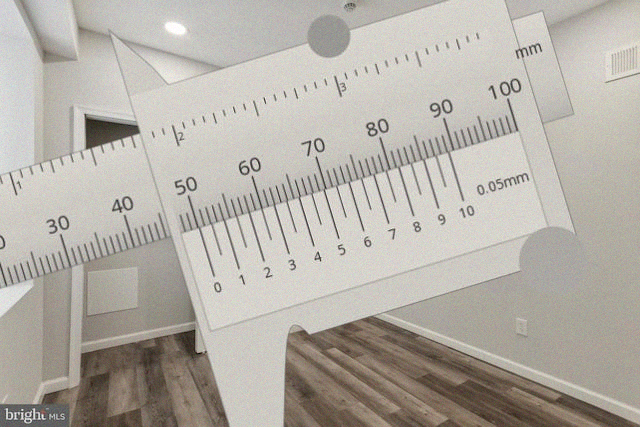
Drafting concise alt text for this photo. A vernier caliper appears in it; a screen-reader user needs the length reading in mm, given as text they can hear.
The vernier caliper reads 50.2 mm
